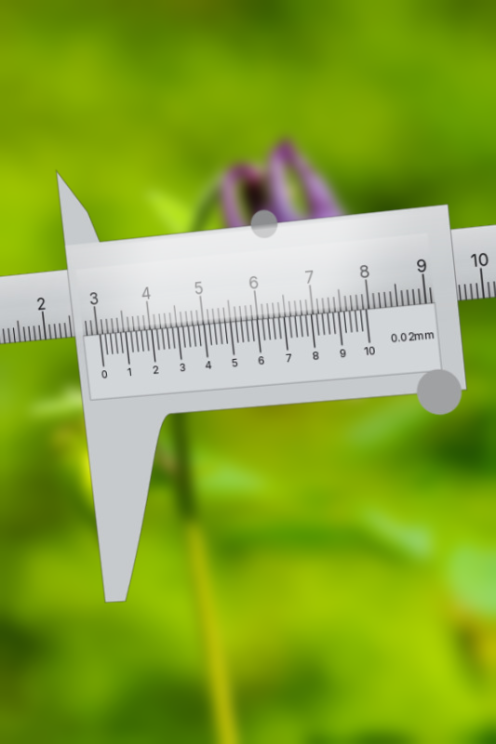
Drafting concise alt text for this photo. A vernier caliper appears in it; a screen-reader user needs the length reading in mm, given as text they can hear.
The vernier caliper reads 30.5 mm
